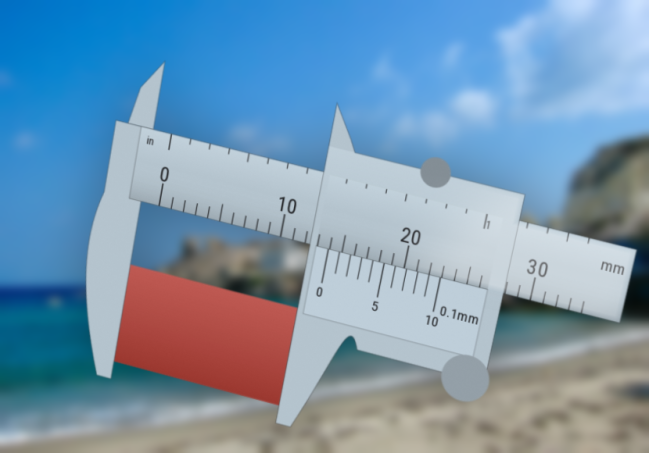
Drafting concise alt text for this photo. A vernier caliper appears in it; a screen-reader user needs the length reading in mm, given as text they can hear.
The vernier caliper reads 13.9 mm
